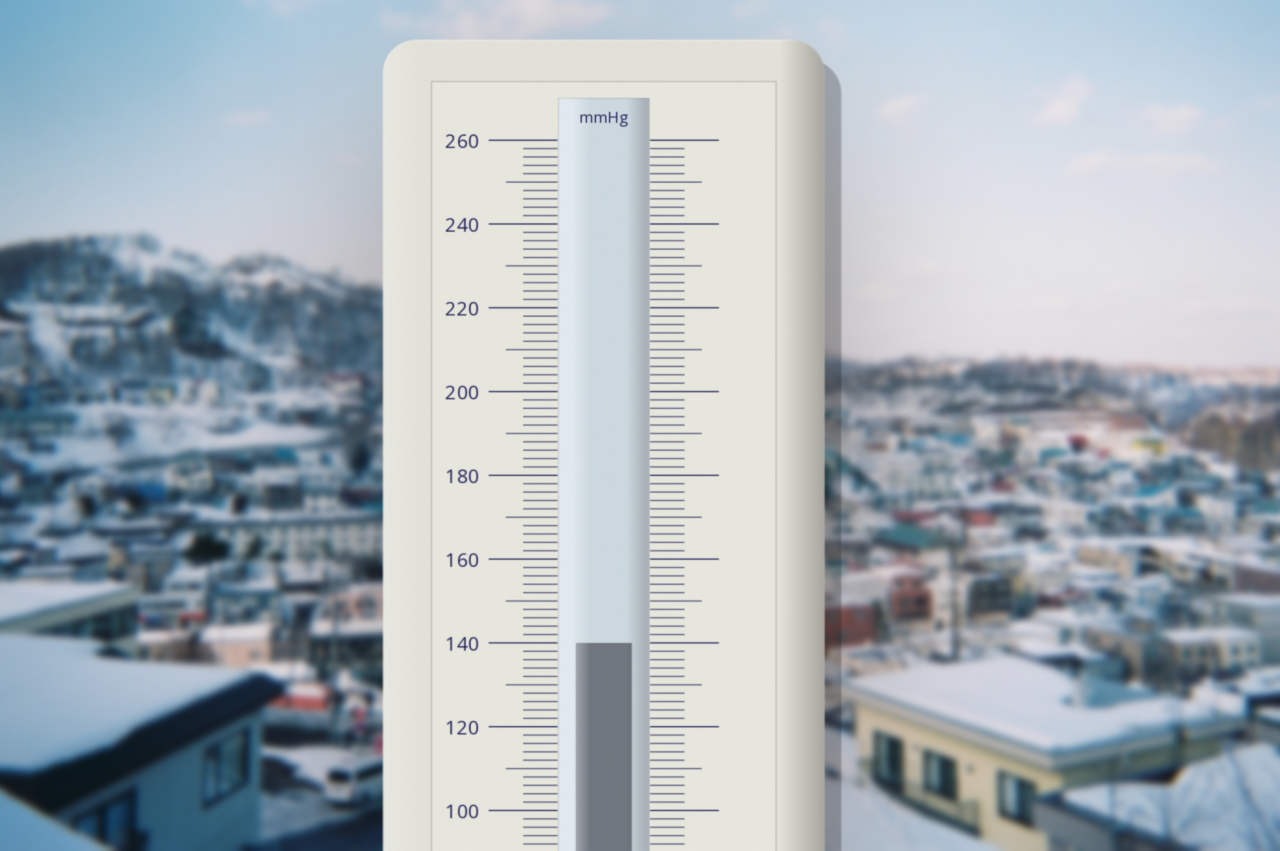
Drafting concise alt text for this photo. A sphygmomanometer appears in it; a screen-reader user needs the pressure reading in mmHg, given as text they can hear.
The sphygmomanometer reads 140 mmHg
